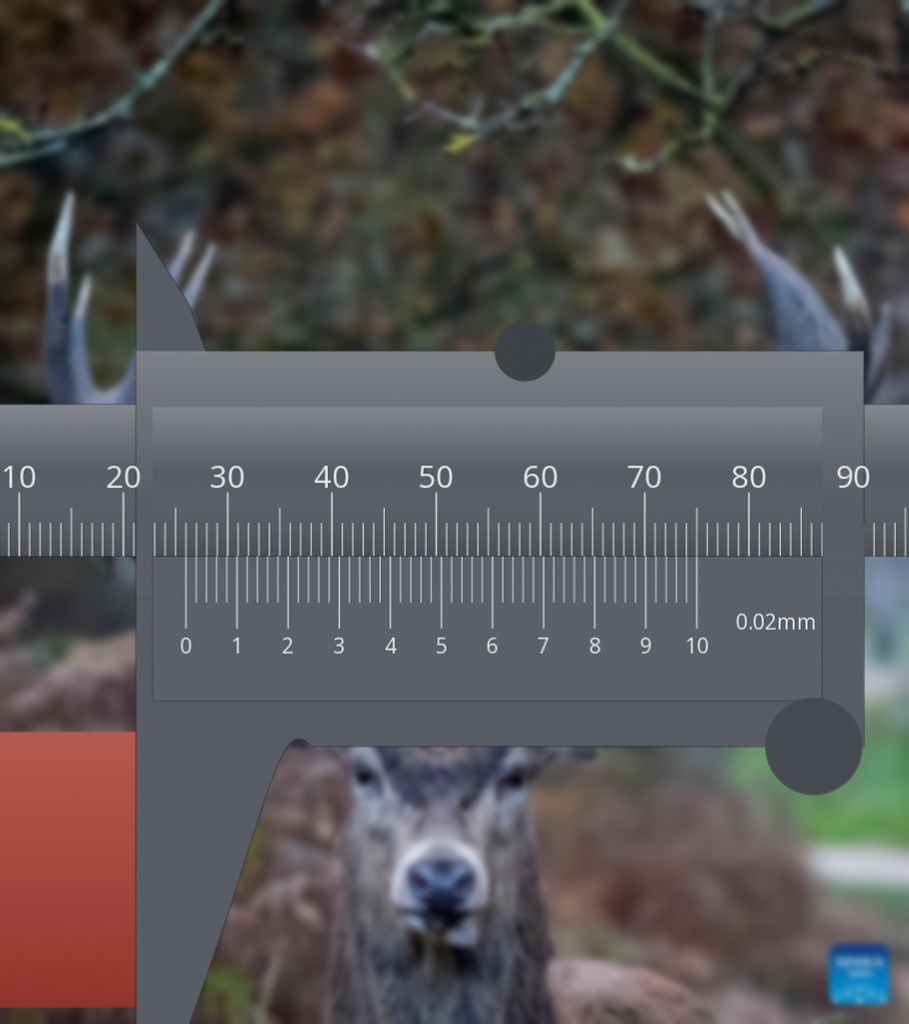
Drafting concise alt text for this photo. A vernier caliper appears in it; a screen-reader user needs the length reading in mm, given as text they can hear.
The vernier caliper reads 26.0 mm
